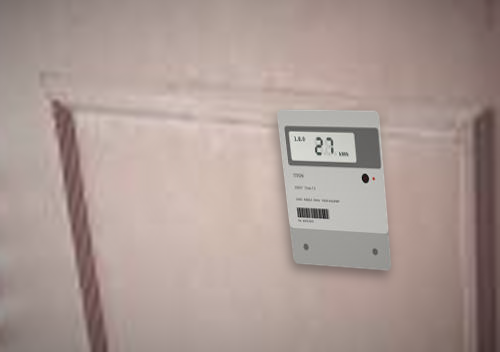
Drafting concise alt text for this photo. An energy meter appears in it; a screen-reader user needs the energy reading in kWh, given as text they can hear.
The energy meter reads 27 kWh
